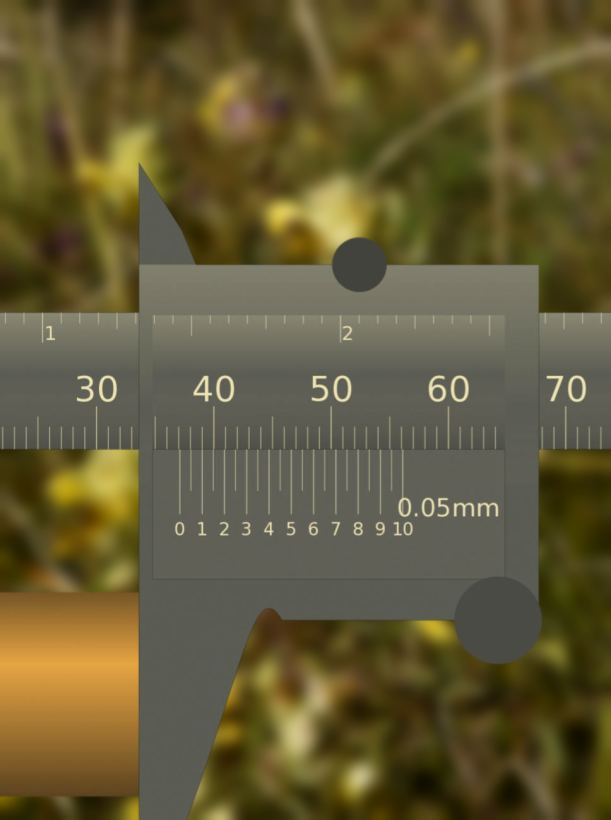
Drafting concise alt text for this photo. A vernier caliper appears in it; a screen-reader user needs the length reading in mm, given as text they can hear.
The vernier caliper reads 37.1 mm
